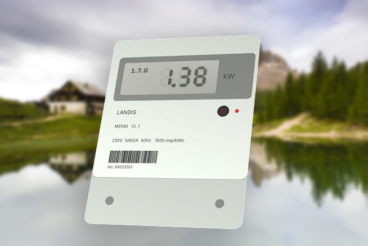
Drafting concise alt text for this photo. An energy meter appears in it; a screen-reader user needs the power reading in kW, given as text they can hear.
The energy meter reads 1.38 kW
